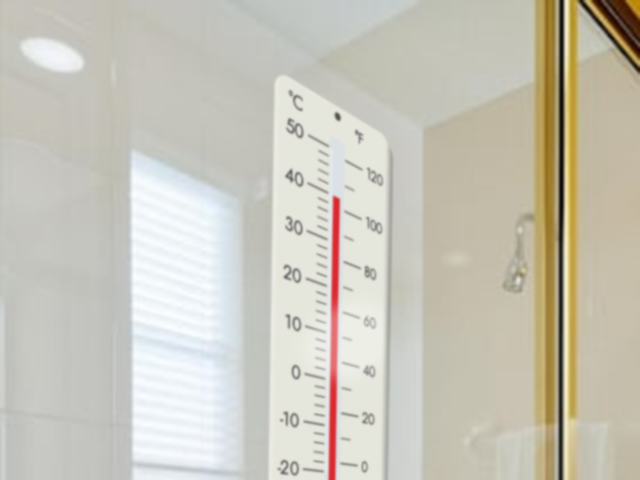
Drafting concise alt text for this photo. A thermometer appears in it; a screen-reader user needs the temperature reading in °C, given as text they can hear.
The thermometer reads 40 °C
